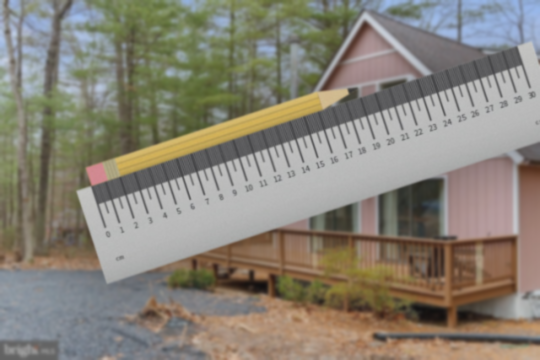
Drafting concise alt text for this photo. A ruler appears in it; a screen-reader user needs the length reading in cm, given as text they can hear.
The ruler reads 19 cm
